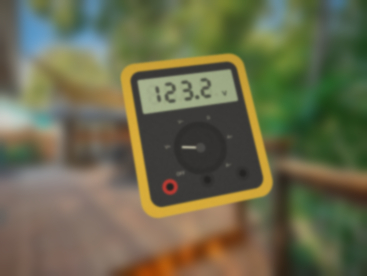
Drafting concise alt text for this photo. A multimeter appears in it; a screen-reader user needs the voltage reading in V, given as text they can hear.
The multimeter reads 123.2 V
